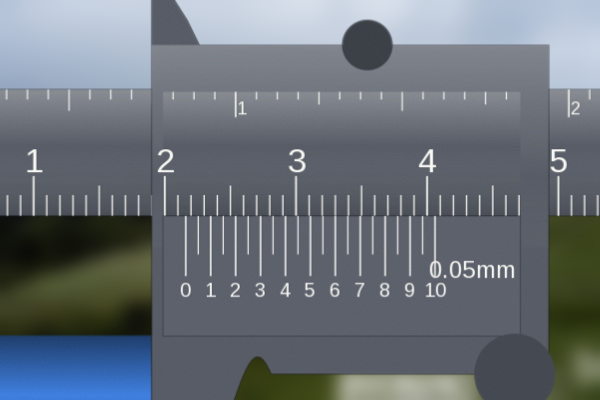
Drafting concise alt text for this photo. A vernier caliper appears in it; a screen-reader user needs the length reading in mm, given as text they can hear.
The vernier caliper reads 21.6 mm
